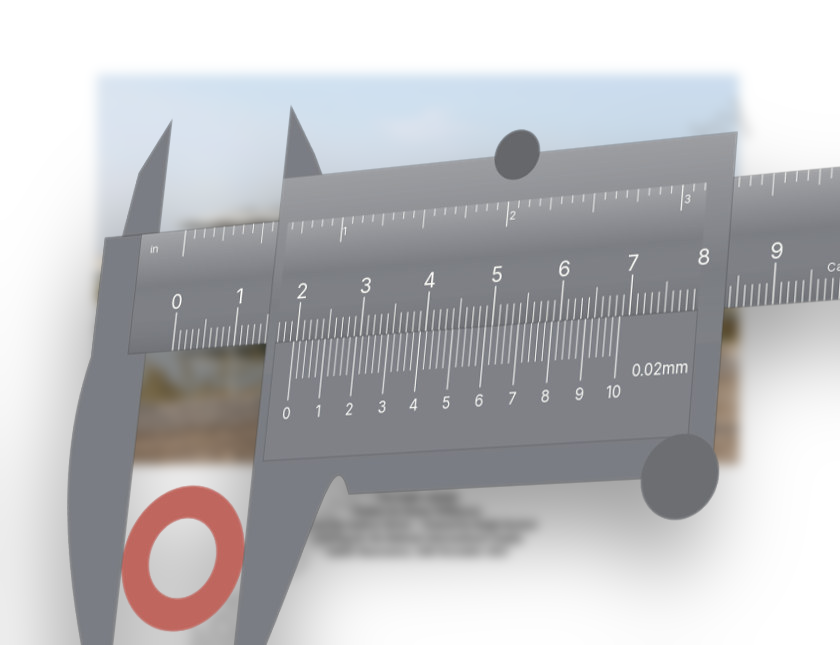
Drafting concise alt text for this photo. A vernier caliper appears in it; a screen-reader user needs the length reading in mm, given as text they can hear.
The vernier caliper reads 19.6 mm
